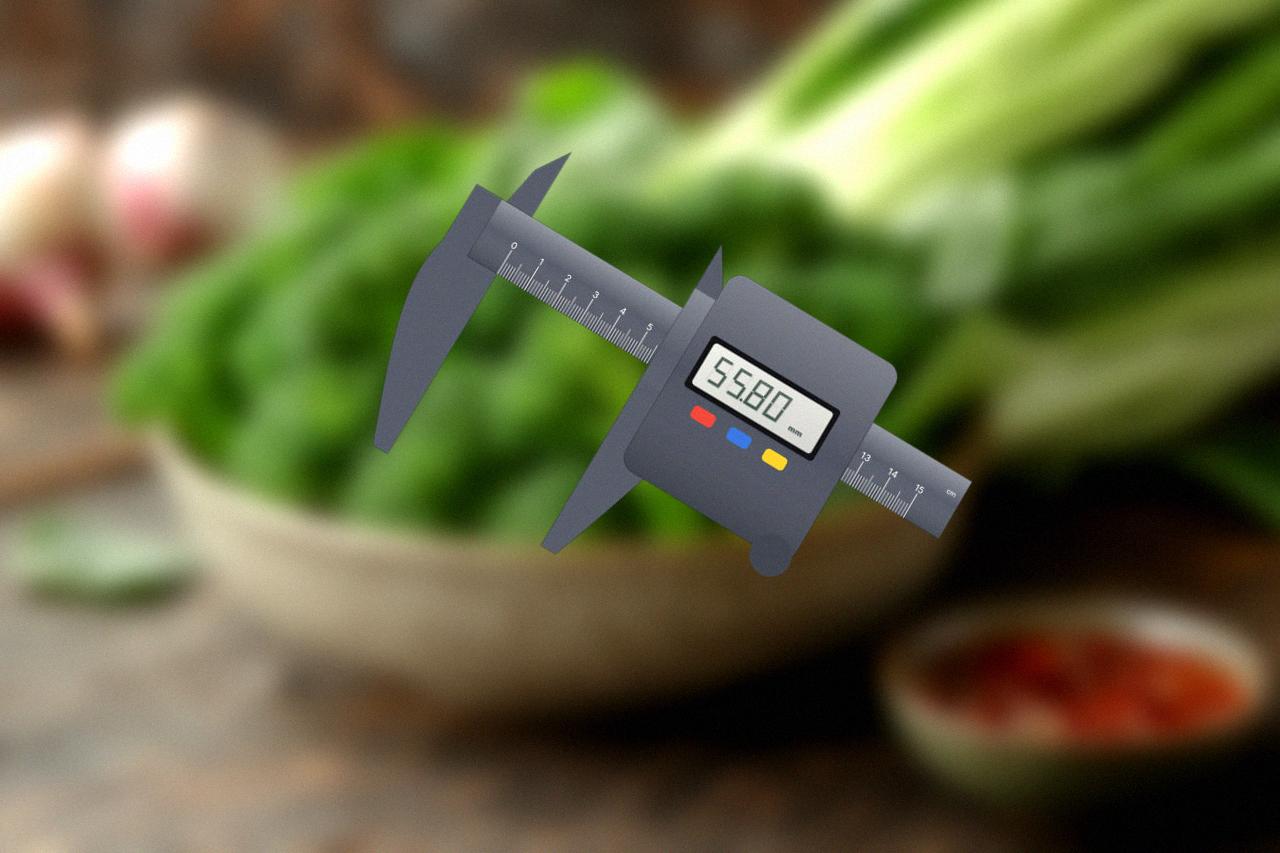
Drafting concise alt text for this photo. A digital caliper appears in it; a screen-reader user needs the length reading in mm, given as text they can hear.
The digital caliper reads 55.80 mm
